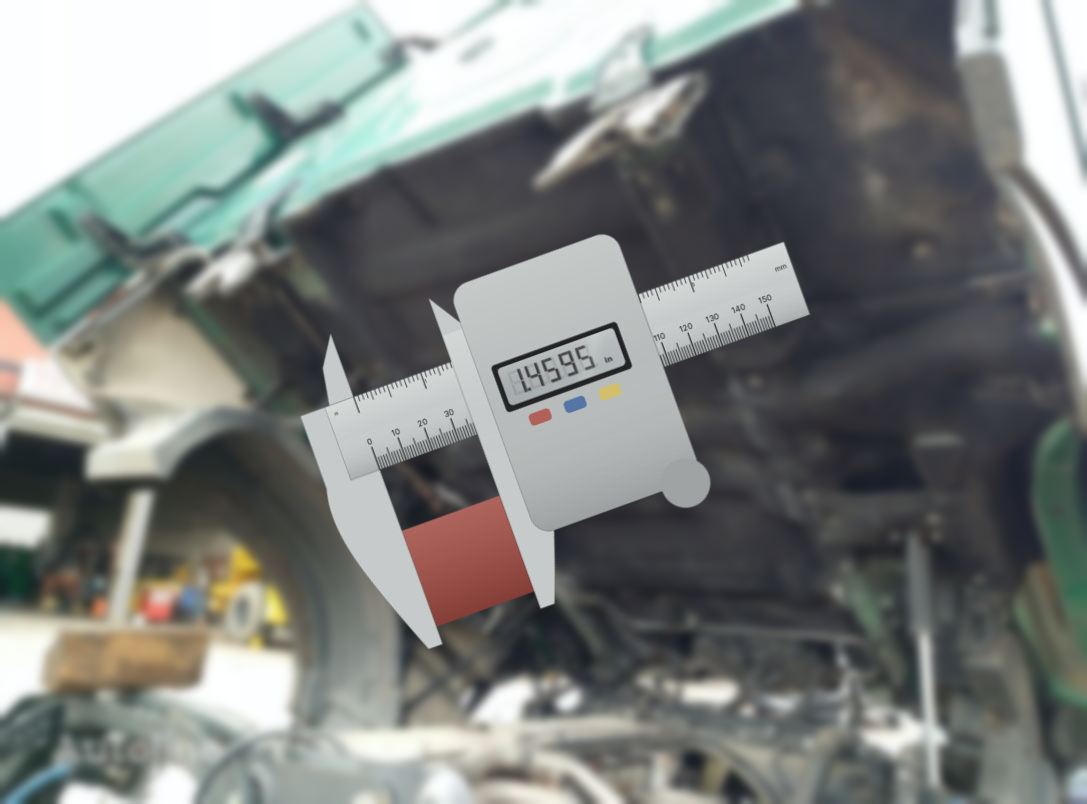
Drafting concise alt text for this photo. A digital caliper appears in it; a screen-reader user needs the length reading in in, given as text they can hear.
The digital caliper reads 1.4595 in
